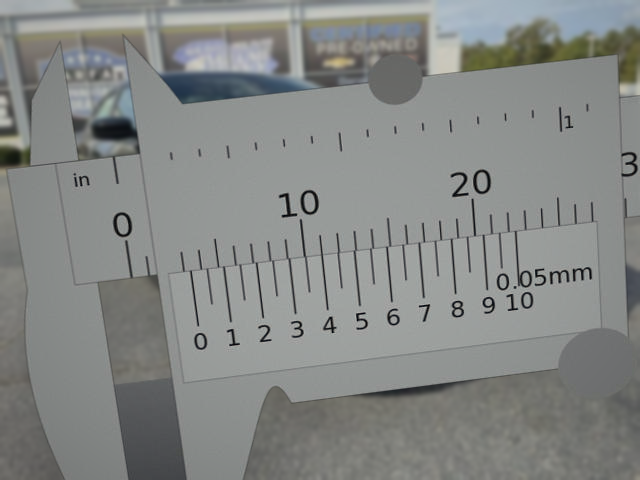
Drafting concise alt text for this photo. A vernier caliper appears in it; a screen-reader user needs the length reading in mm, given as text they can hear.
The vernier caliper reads 3.4 mm
